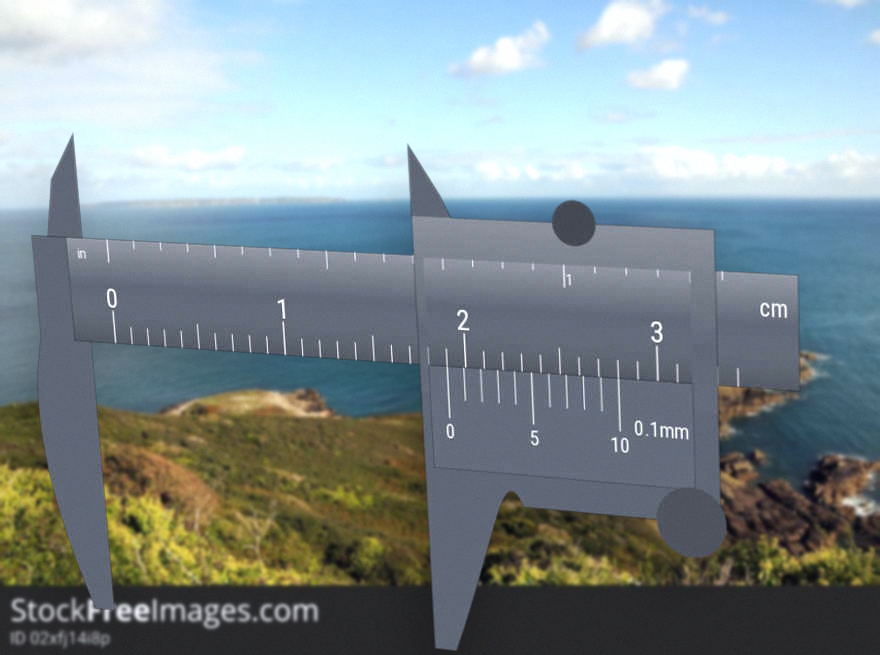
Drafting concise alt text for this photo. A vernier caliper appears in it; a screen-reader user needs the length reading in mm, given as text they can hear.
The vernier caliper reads 19.0 mm
